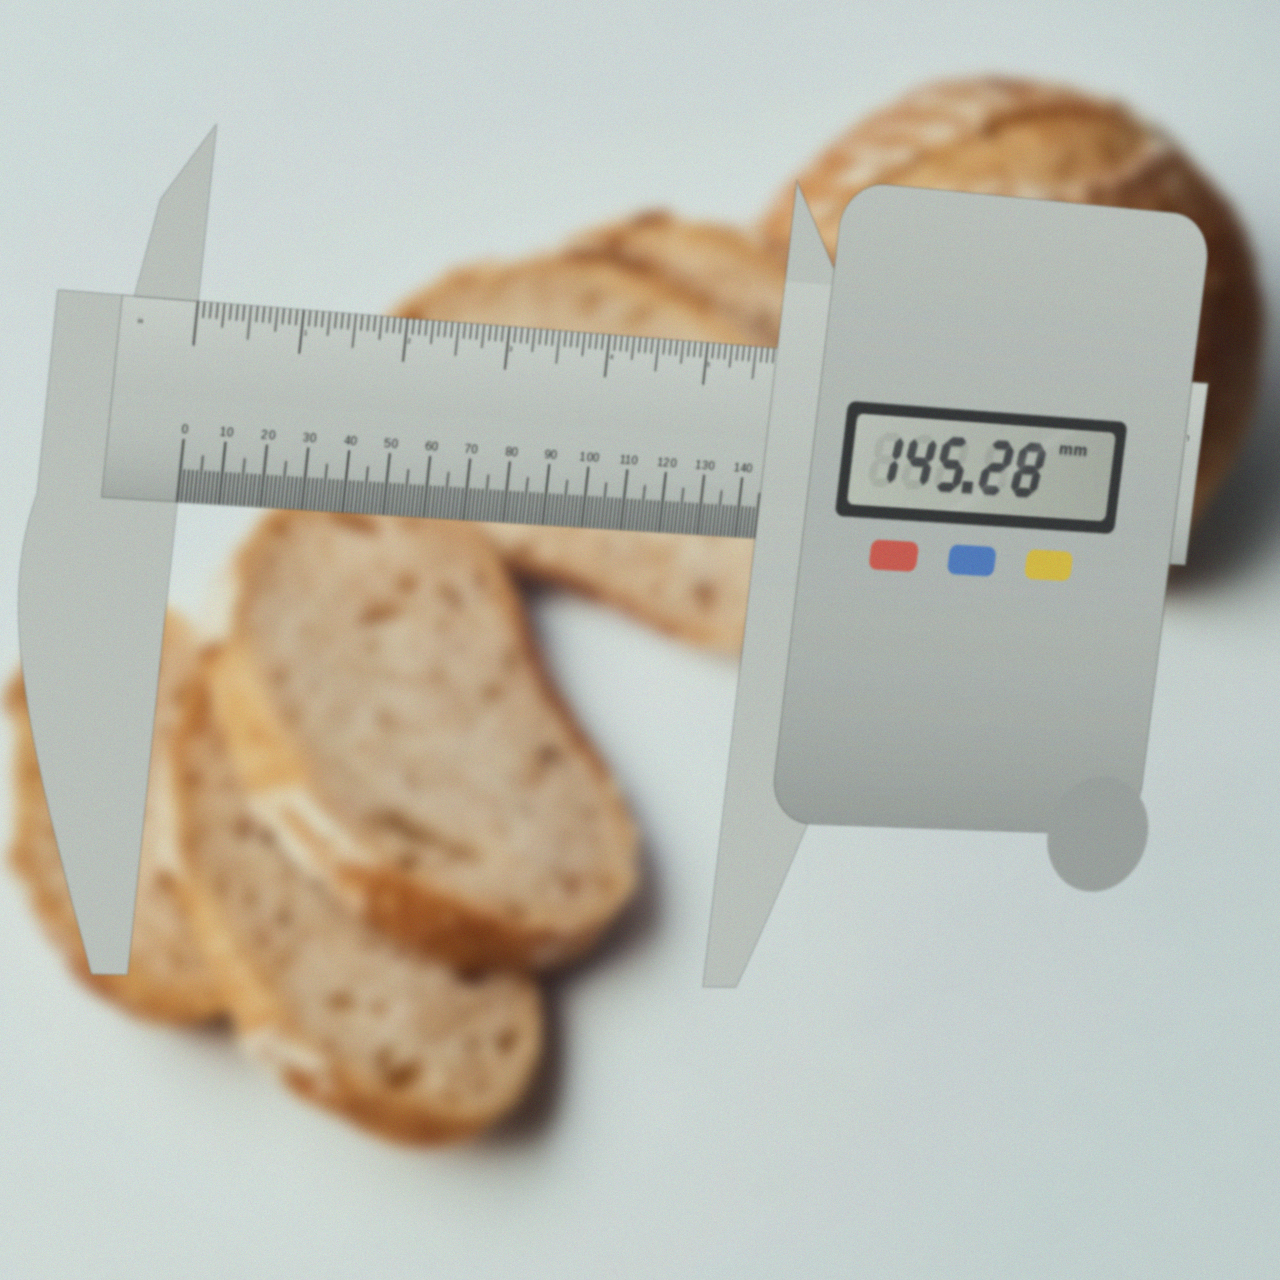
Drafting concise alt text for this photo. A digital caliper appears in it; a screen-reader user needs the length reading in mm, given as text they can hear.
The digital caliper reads 145.28 mm
